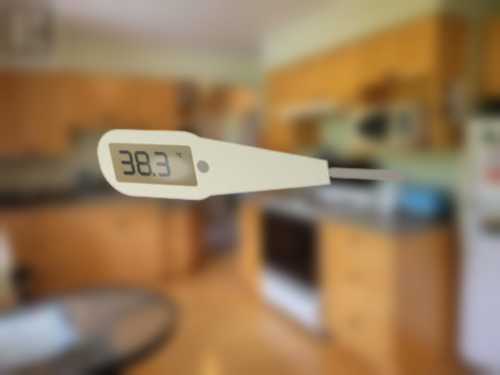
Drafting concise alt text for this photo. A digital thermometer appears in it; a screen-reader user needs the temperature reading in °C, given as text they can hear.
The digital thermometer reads 38.3 °C
